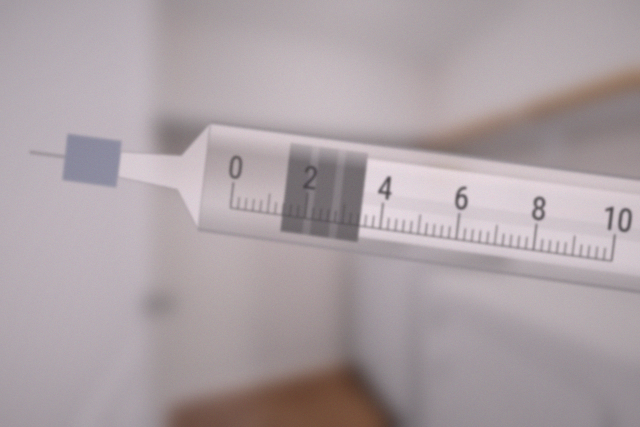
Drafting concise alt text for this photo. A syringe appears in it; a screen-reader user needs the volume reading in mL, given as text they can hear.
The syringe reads 1.4 mL
